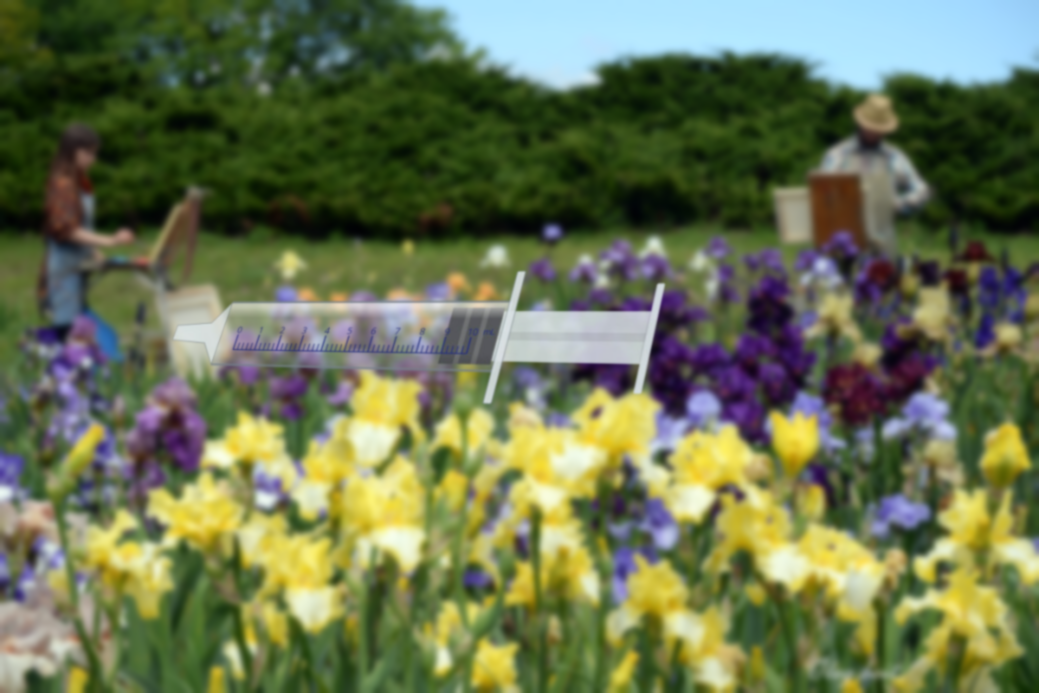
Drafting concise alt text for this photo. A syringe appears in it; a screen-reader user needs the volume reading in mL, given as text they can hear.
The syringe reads 9 mL
